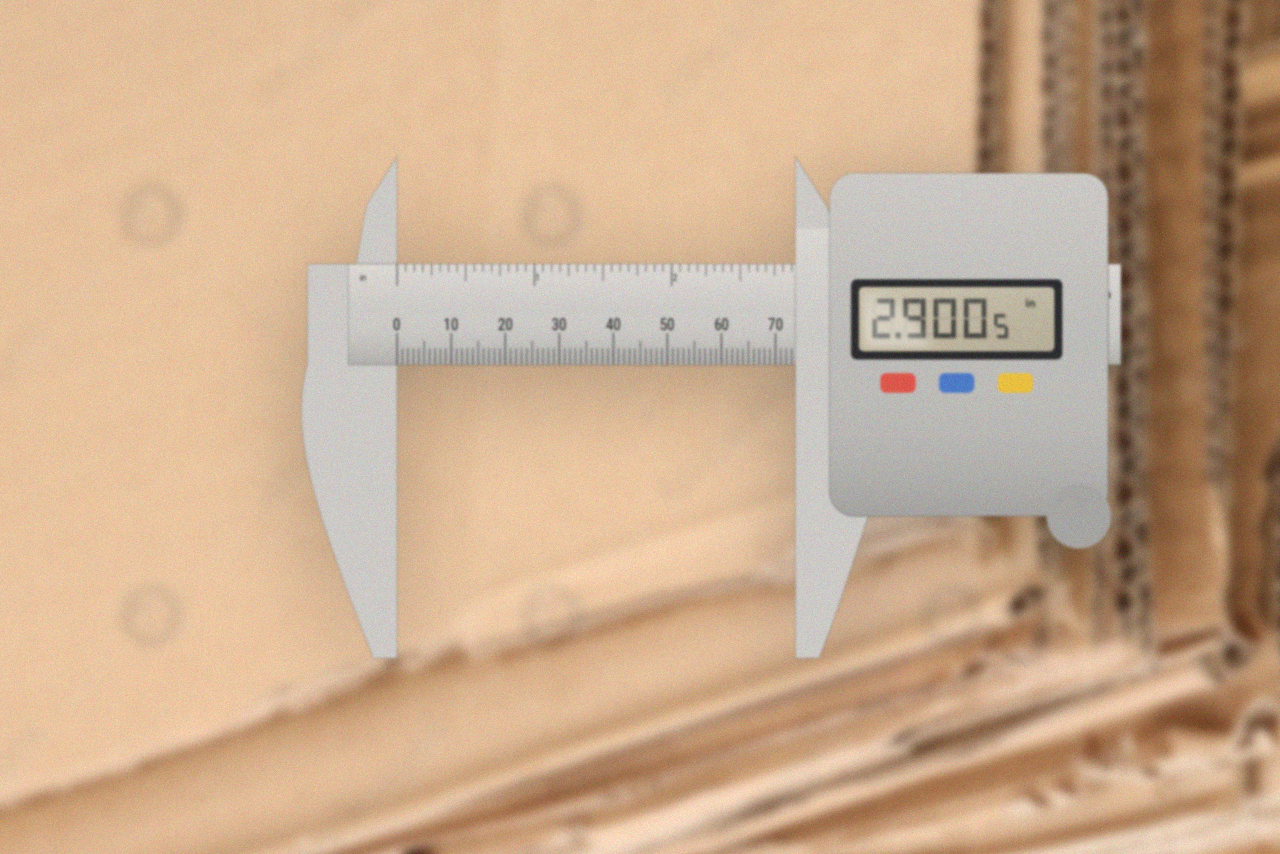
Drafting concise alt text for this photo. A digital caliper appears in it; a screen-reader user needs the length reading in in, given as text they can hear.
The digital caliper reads 2.9005 in
